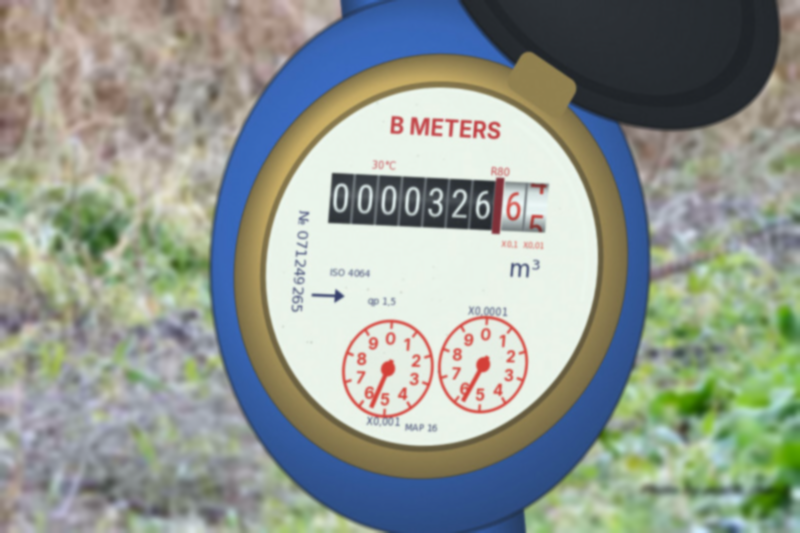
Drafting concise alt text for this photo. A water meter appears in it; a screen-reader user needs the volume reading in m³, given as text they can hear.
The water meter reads 326.6455 m³
